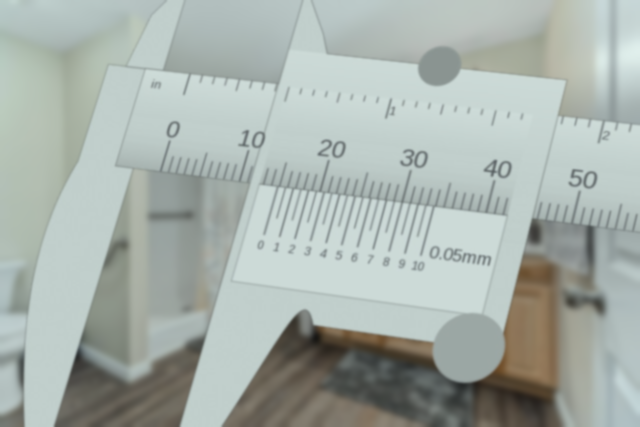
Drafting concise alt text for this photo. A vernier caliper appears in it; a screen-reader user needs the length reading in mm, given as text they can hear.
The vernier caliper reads 14.8 mm
